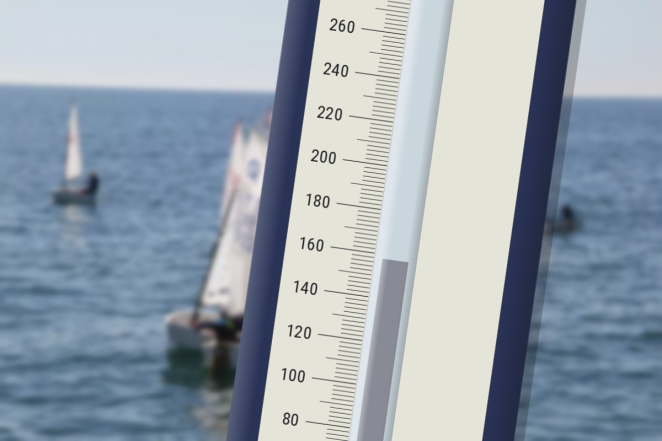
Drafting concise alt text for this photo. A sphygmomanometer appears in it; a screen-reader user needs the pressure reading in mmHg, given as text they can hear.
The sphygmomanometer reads 158 mmHg
